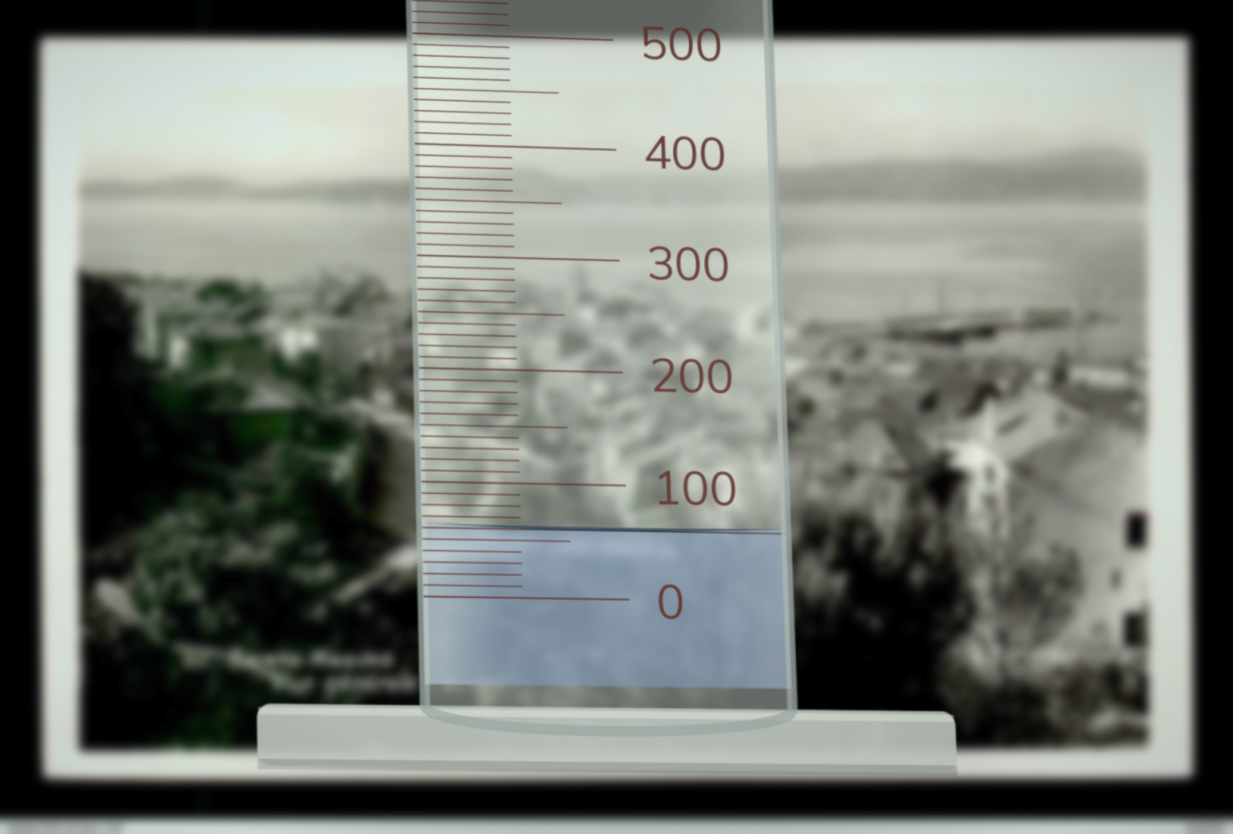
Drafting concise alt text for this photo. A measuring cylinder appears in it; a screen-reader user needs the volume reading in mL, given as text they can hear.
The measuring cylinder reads 60 mL
